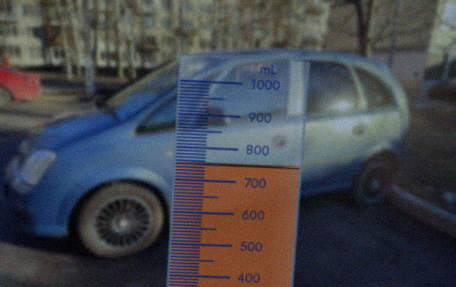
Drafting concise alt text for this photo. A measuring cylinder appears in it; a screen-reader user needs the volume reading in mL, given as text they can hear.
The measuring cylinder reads 750 mL
